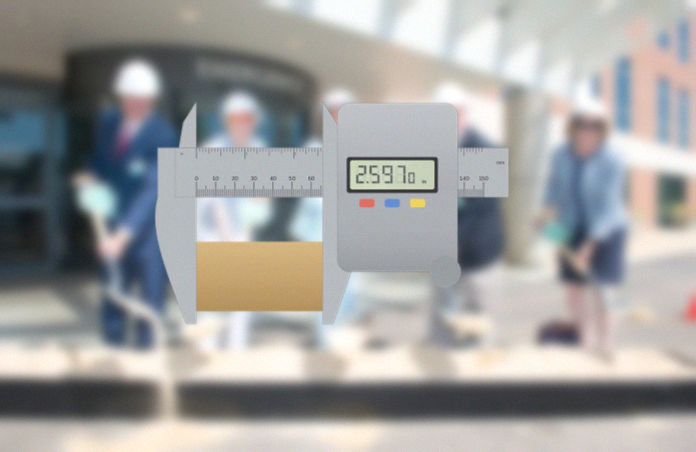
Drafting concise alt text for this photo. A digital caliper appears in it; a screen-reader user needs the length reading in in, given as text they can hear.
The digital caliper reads 2.5970 in
